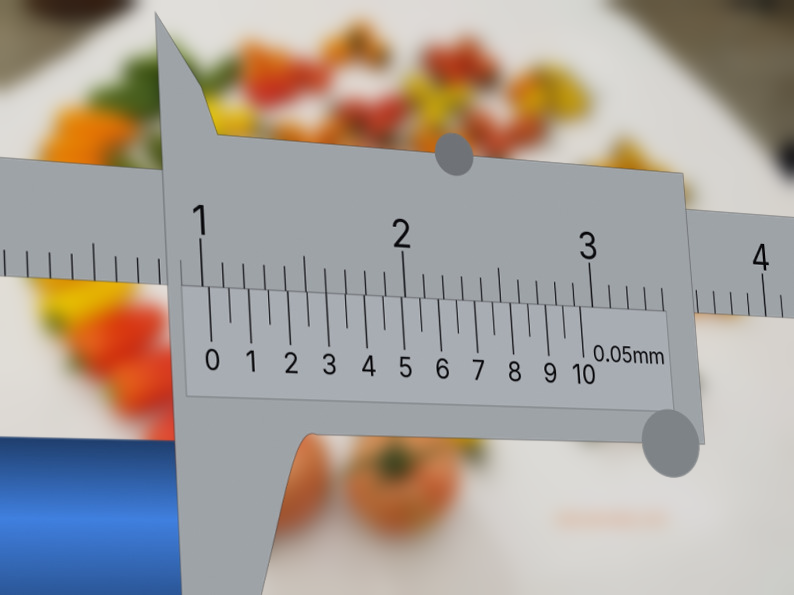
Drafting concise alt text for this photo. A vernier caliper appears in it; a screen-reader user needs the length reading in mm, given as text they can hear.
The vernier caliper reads 10.3 mm
